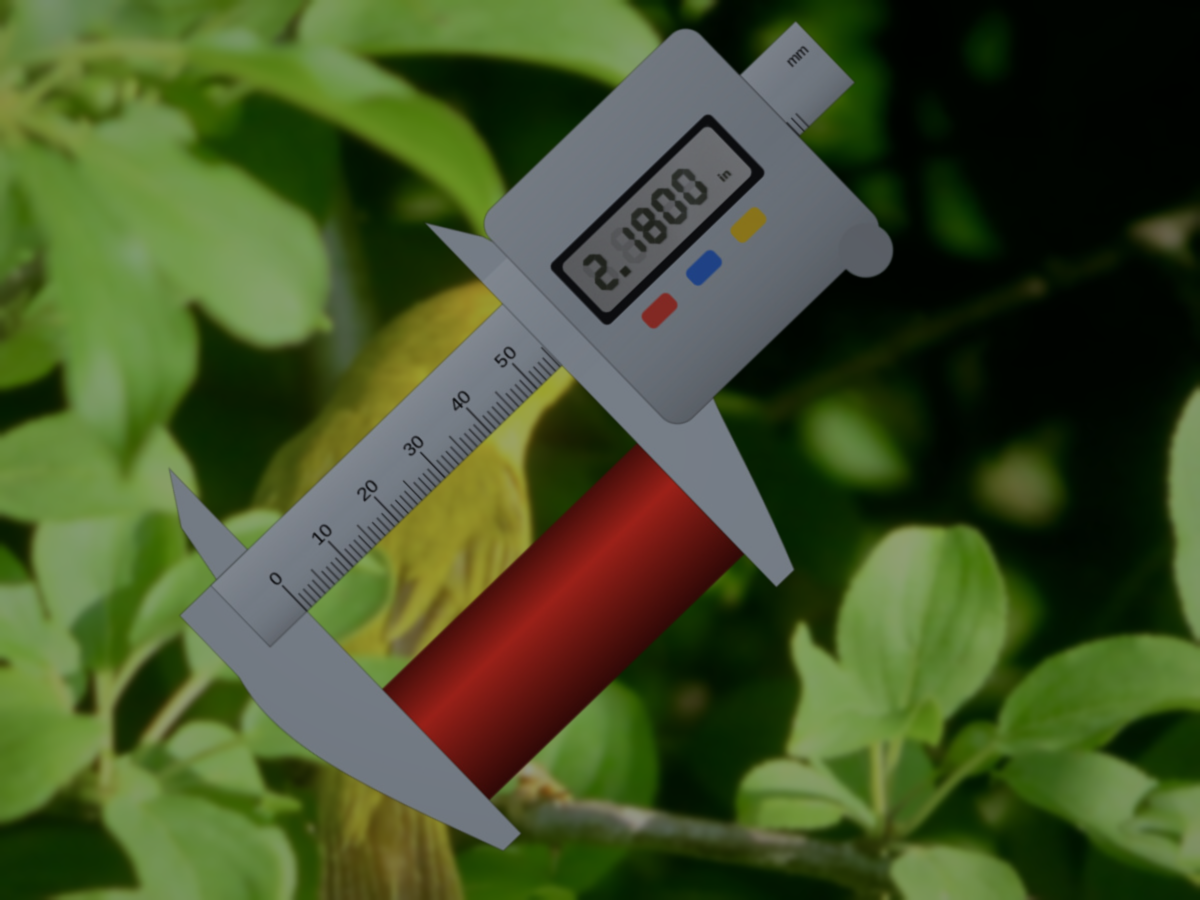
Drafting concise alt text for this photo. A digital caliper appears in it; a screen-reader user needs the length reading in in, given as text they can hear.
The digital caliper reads 2.1800 in
